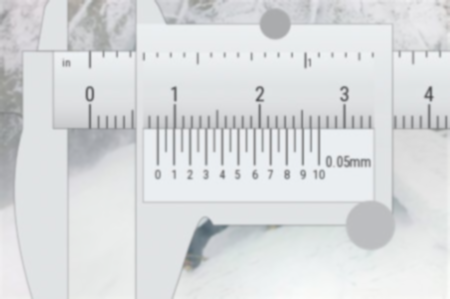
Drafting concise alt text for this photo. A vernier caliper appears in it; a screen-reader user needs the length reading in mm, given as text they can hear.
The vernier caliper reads 8.0 mm
